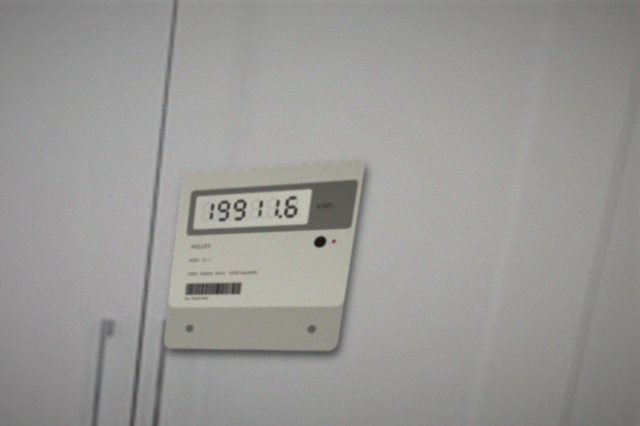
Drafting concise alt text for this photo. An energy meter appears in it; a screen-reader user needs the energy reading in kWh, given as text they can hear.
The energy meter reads 19911.6 kWh
